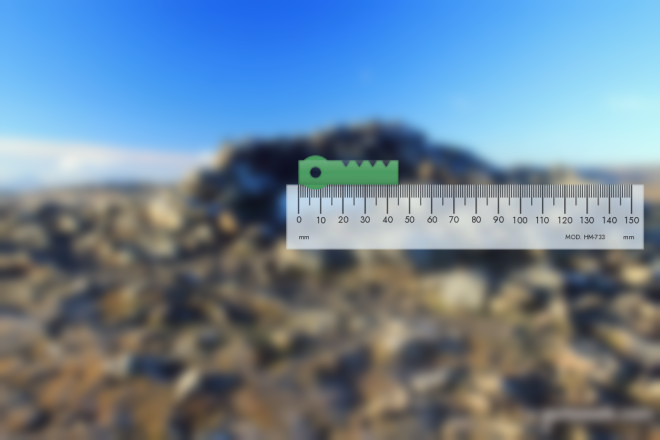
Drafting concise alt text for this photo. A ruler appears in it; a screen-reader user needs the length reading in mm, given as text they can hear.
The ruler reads 45 mm
